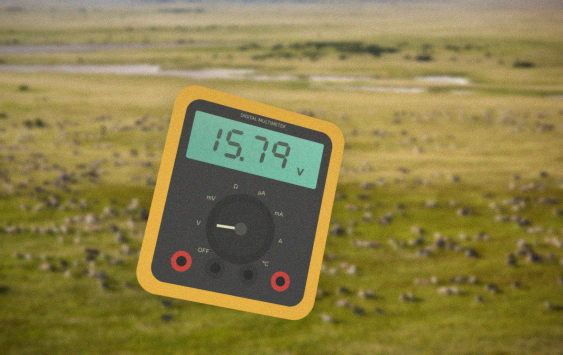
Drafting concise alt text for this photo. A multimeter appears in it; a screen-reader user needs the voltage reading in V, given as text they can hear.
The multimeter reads 15.79 V
